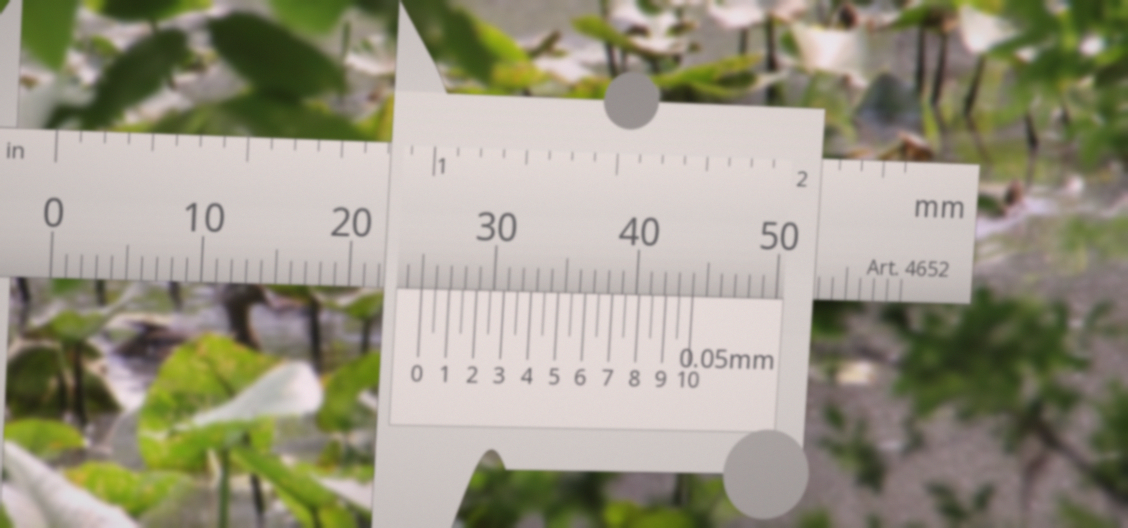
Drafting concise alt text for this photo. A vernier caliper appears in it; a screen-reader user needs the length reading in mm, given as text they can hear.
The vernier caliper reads 25.0 mm
